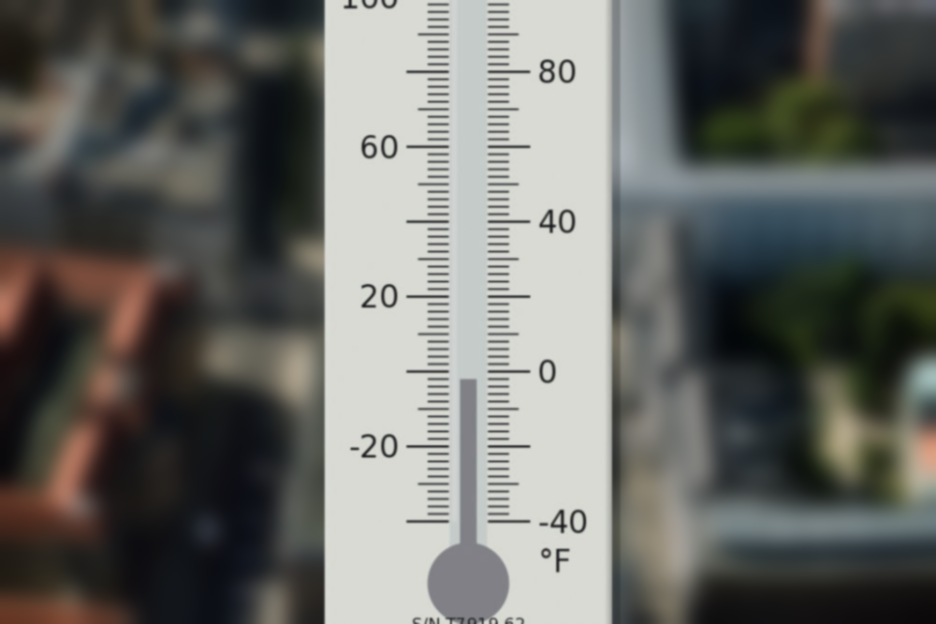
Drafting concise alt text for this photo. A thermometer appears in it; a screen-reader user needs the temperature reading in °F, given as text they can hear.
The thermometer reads -2 °F
